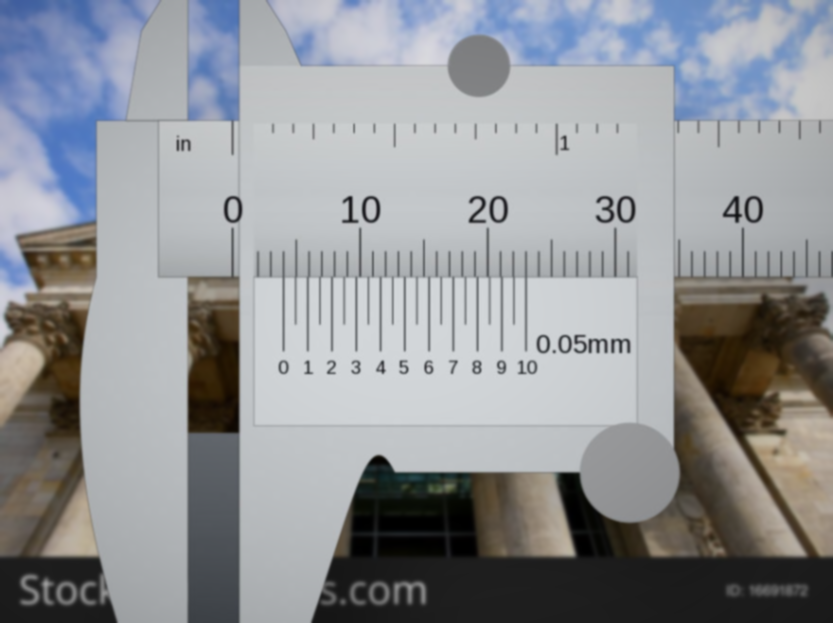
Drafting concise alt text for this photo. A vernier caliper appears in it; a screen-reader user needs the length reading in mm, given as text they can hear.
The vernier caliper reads 4.0 mm
